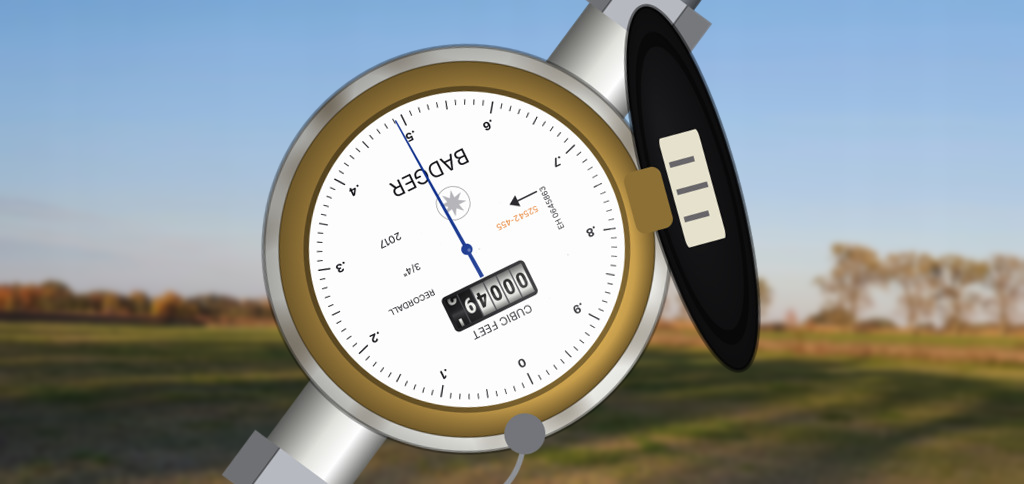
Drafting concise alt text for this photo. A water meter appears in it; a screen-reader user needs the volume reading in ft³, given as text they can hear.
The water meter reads 491.49 ft³
